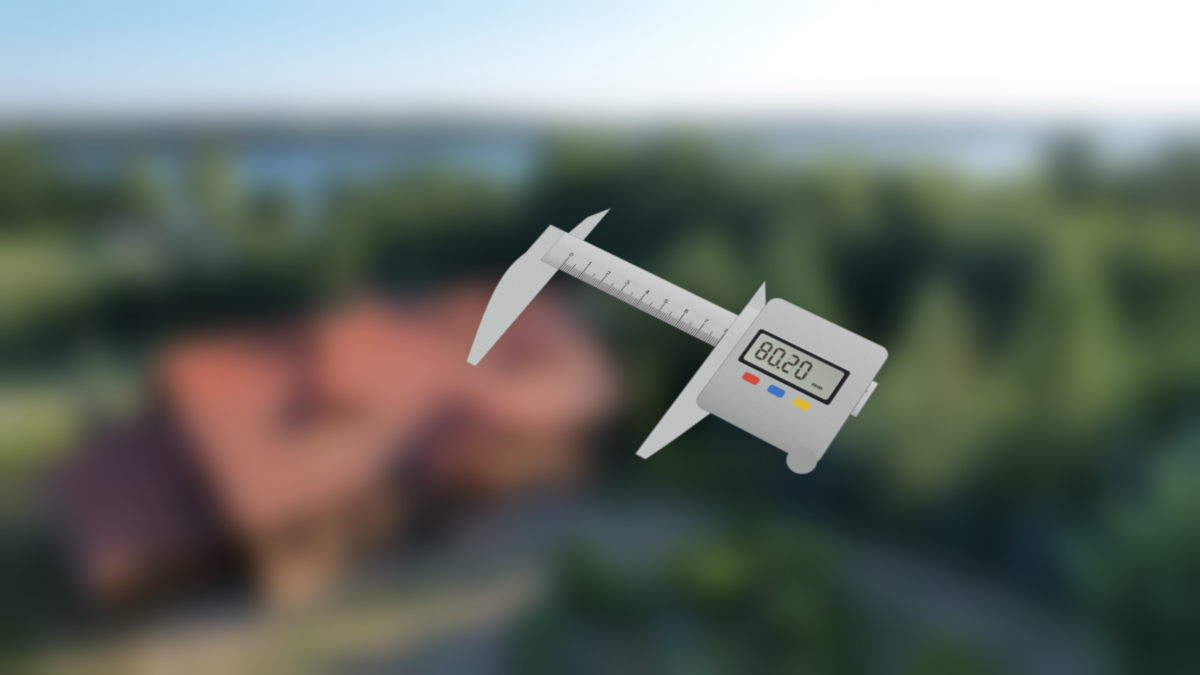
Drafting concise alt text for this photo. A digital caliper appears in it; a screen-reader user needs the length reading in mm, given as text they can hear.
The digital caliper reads 80.20 mm
